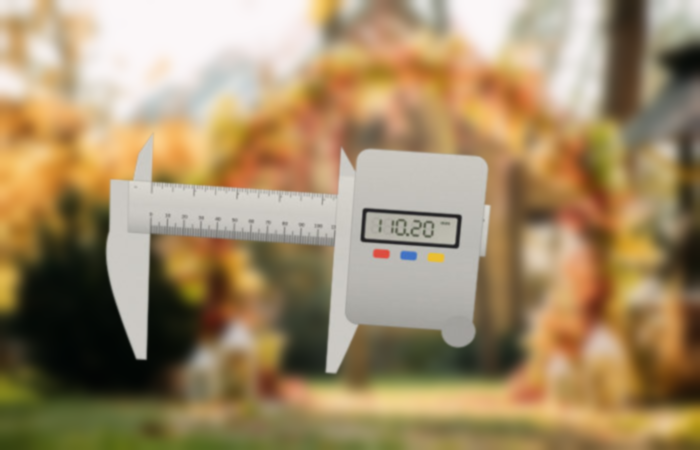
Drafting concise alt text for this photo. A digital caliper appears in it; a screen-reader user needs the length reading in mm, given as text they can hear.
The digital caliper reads 110.20 mm
